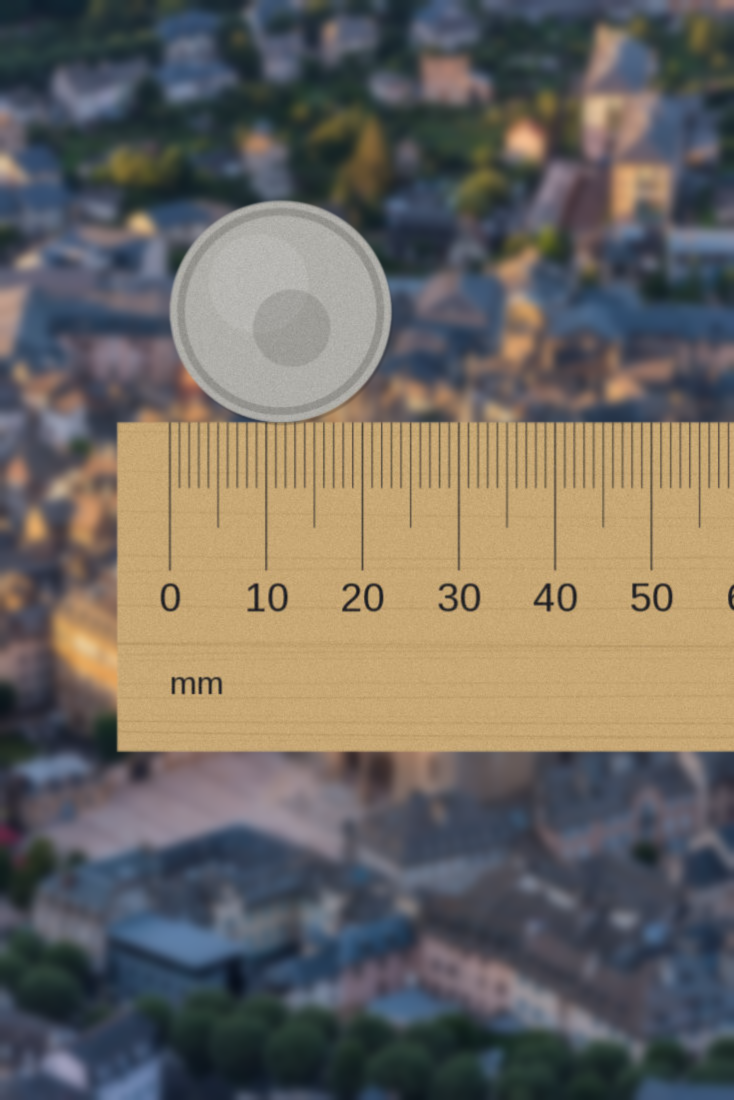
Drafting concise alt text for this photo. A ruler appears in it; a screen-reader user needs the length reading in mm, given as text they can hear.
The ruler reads 23 mm
